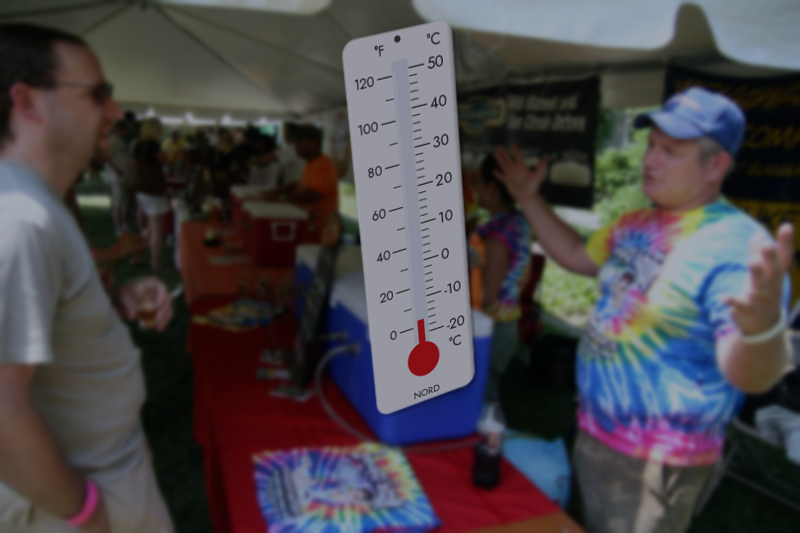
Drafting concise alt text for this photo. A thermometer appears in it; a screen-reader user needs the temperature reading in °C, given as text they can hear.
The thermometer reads -16 °C
